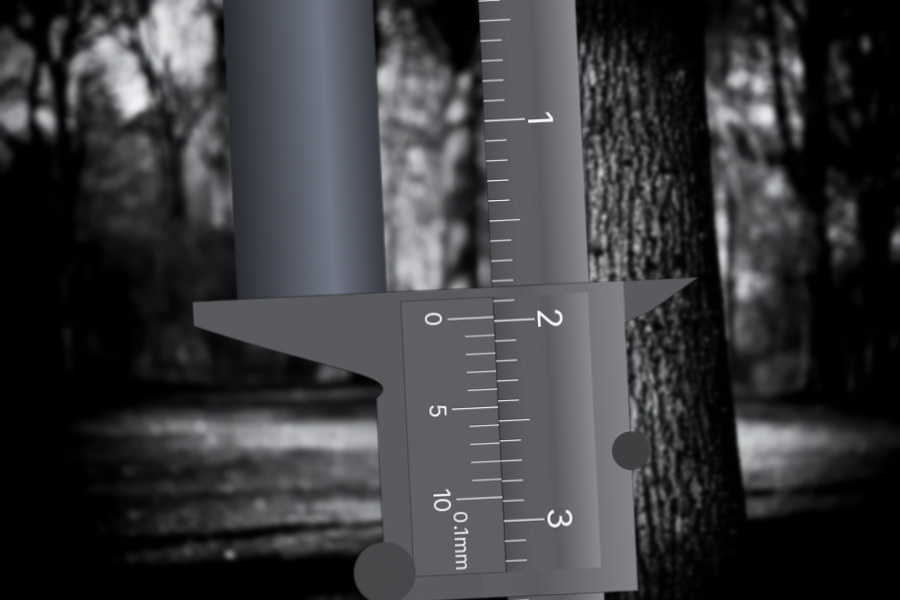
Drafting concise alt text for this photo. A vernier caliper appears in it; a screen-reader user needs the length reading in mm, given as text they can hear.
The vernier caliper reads 19.8 mm
